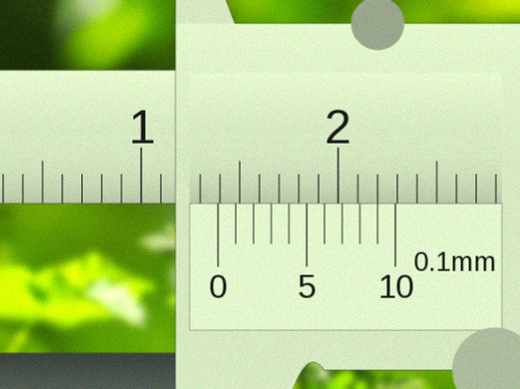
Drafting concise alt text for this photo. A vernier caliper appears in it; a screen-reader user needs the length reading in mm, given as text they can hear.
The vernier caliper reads 13.9 mm
